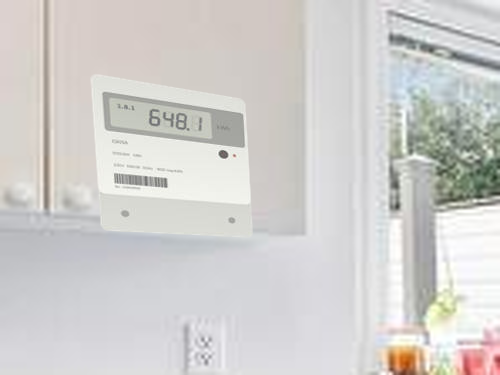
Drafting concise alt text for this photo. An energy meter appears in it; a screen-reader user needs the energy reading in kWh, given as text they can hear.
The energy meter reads 648.1 kWh
